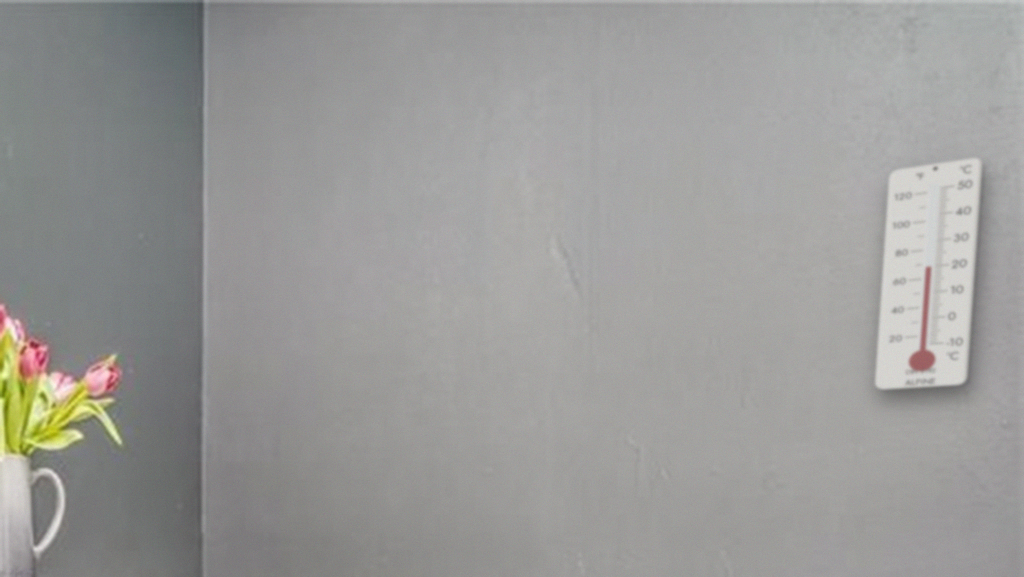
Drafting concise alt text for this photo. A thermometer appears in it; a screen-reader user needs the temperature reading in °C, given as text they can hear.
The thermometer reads 20 °C
